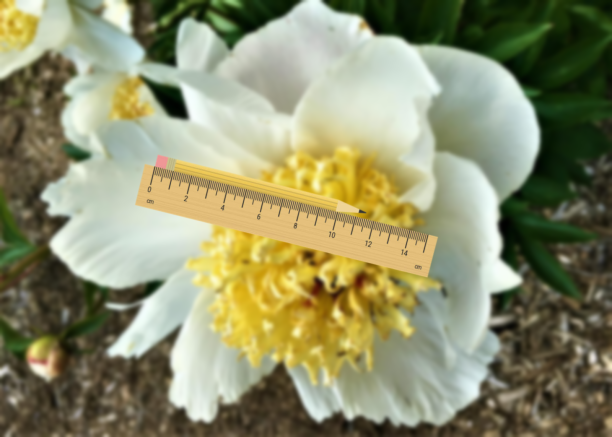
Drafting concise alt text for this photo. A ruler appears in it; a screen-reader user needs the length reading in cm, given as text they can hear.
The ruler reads 11.5 cm
